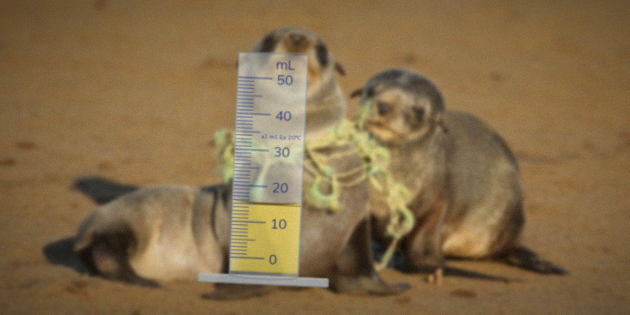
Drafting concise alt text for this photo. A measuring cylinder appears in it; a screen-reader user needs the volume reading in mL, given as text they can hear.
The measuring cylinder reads 15 mL
